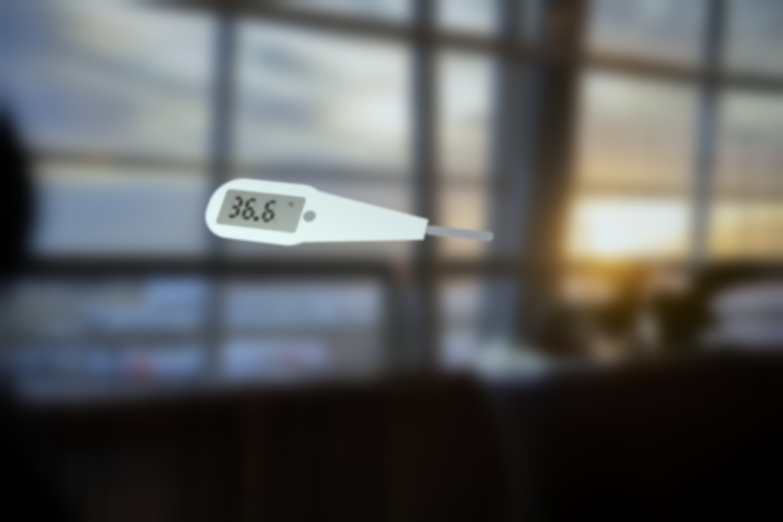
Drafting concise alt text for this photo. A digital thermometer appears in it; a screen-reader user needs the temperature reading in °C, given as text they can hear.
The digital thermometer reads 36.6 °C
